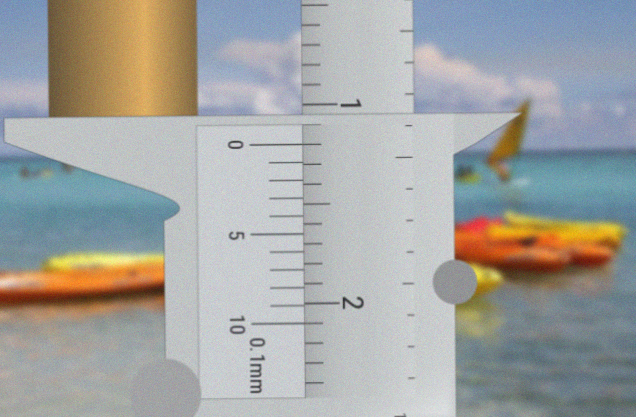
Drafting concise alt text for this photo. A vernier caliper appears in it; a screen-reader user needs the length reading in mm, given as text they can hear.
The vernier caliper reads 12.0 mm
